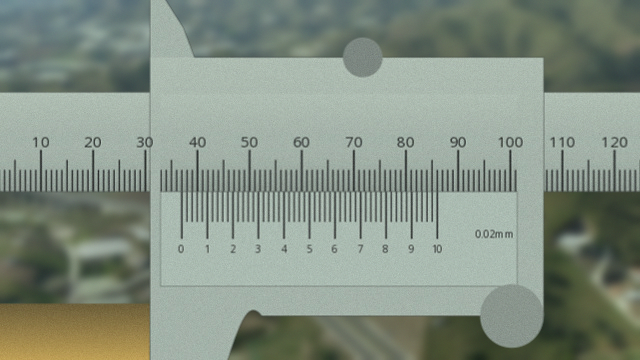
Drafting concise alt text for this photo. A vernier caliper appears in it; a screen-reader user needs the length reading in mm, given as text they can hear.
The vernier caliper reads 37.0 mm
